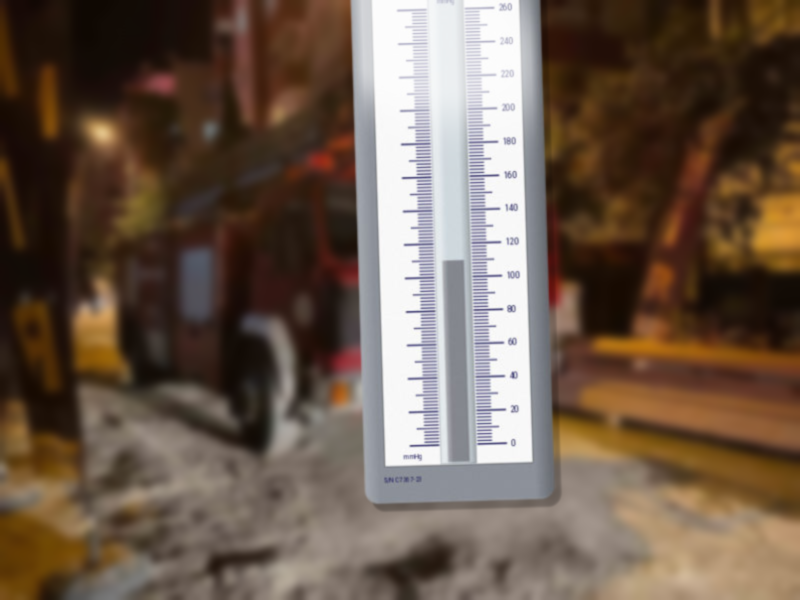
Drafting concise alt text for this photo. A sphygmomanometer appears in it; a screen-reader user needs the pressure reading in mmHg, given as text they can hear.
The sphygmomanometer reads 110 mmHg
